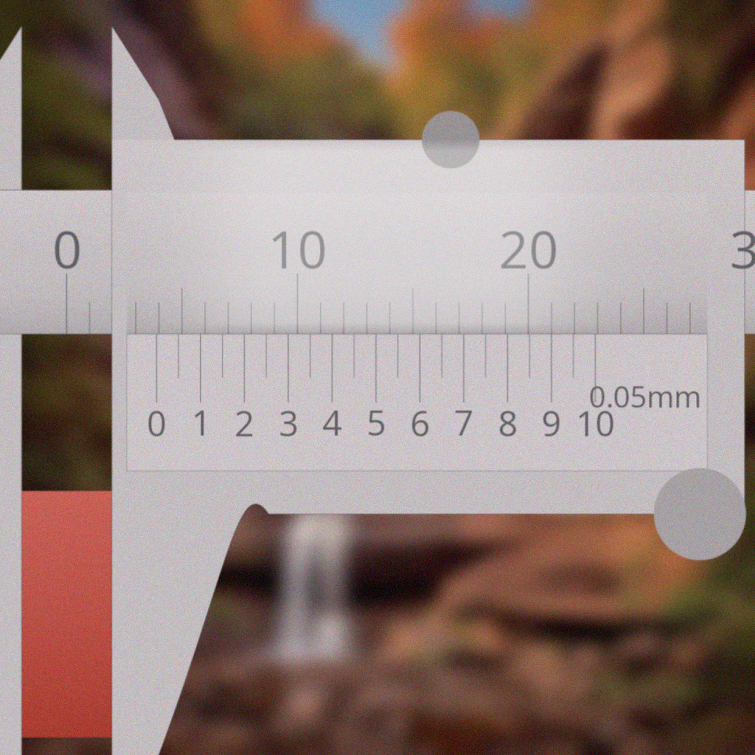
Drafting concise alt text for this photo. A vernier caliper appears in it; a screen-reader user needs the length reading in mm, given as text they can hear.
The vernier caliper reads 3.90 mm
